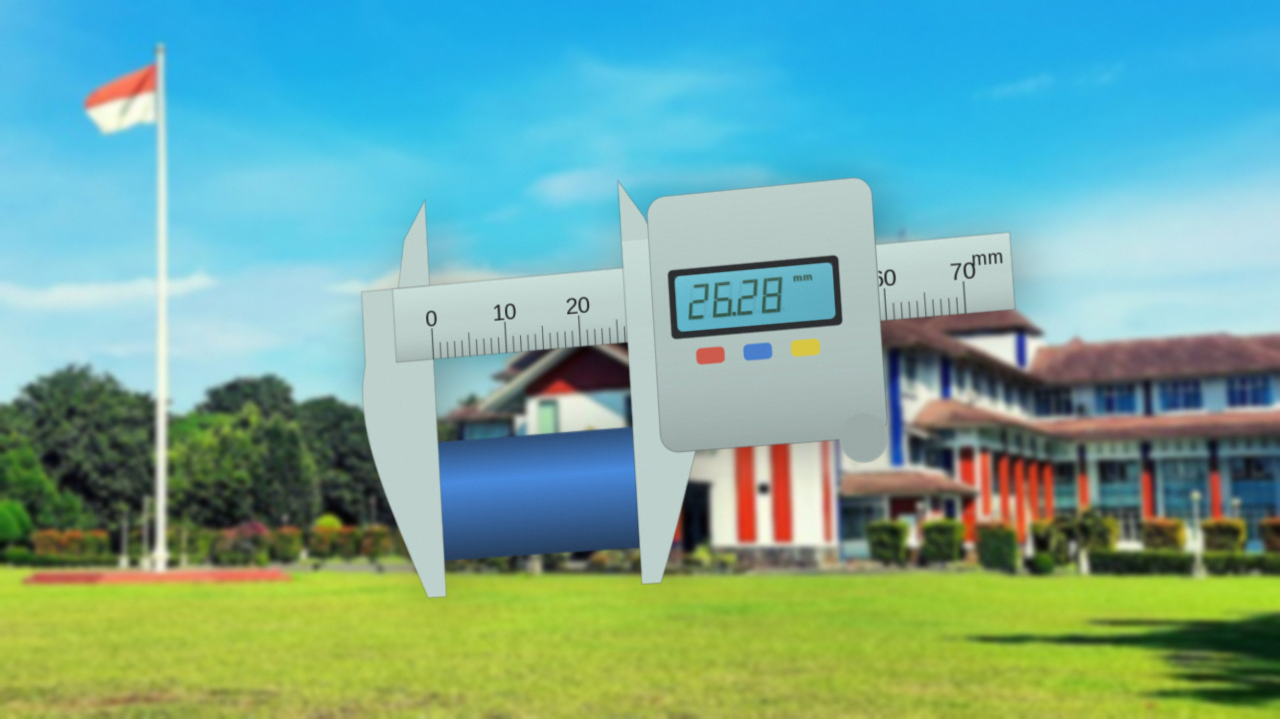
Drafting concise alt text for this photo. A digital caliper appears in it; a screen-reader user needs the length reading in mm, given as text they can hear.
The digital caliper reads 26.28 mm
